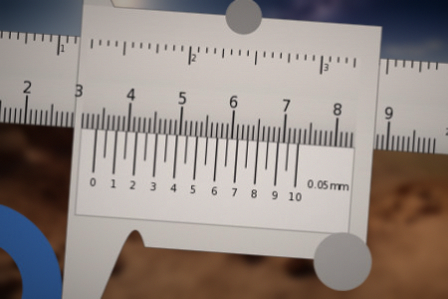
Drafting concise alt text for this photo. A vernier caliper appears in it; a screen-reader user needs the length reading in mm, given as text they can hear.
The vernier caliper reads 33.8 mm
